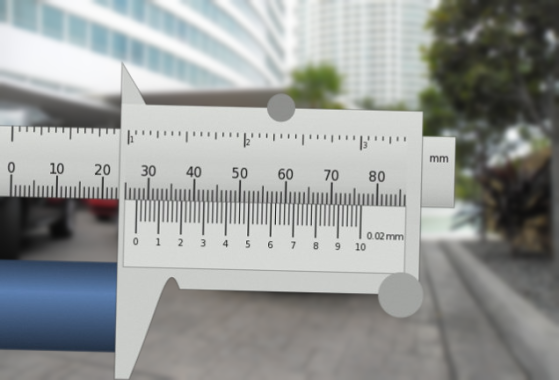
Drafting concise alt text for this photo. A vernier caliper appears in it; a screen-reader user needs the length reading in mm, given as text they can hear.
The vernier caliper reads 27.5 mm
